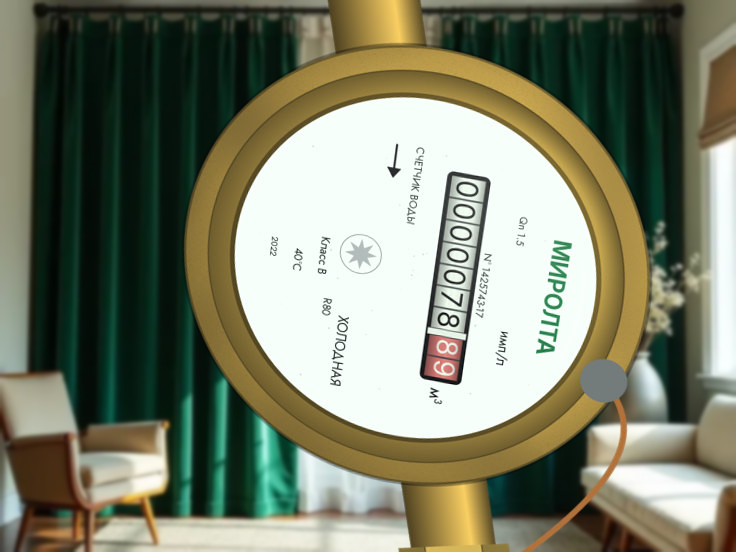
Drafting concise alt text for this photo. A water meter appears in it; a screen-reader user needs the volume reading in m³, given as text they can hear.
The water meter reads 78.89 m³
